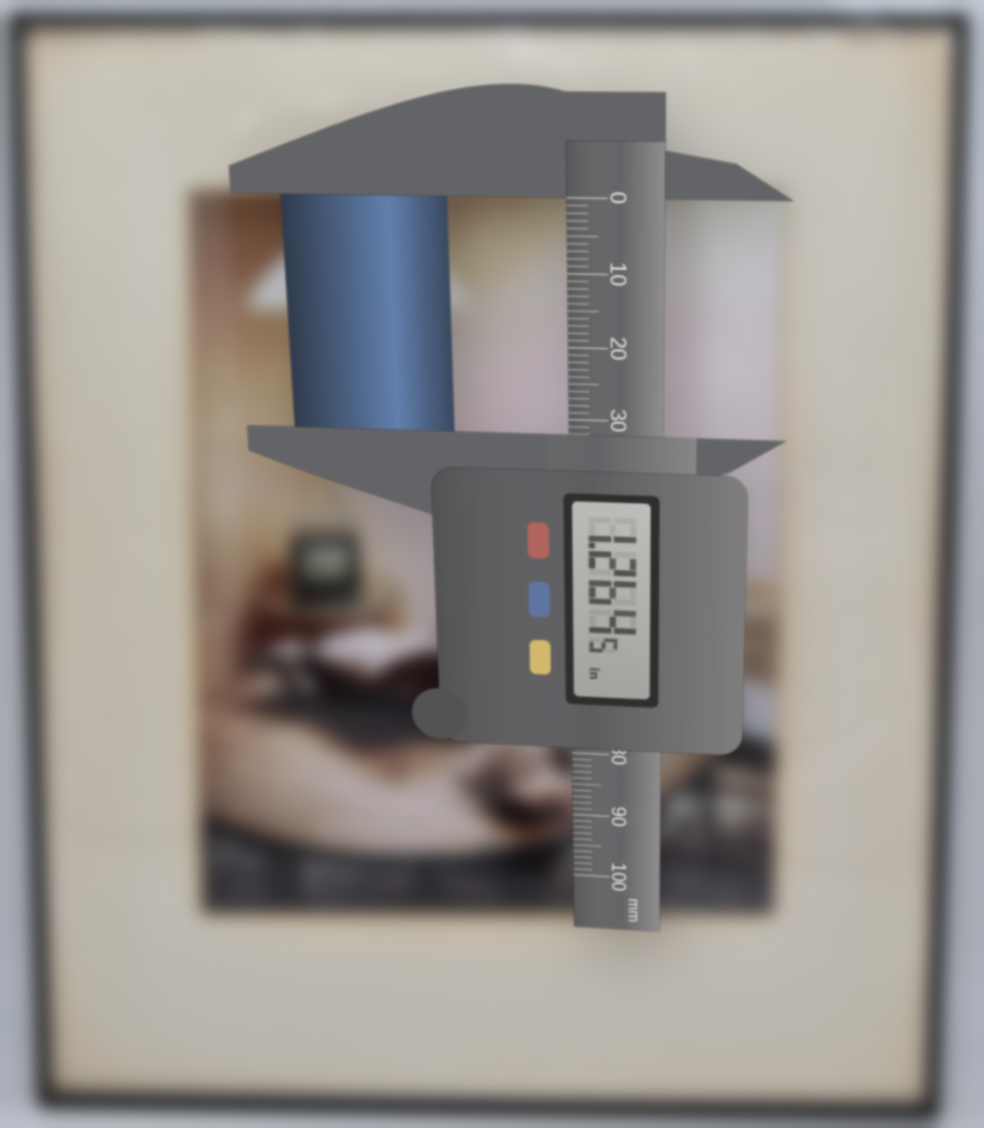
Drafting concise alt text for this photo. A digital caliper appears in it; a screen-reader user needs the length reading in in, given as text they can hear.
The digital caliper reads 1.2645 in
